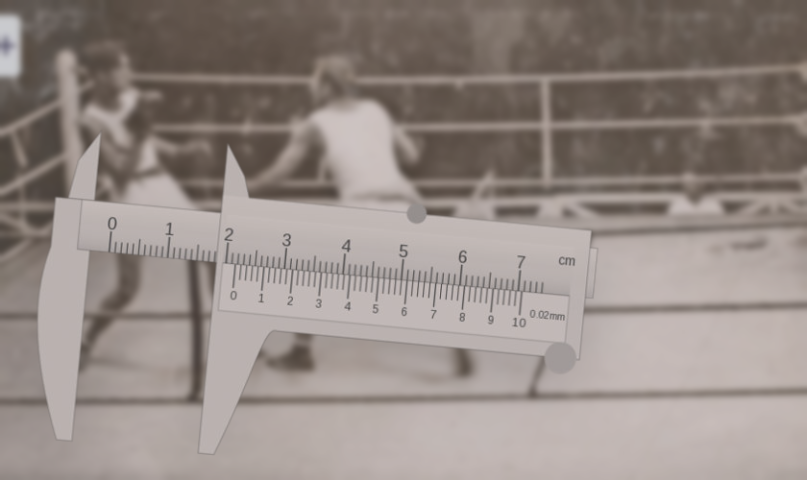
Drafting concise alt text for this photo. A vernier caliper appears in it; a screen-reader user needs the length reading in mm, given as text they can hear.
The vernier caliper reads 21.6 mm
